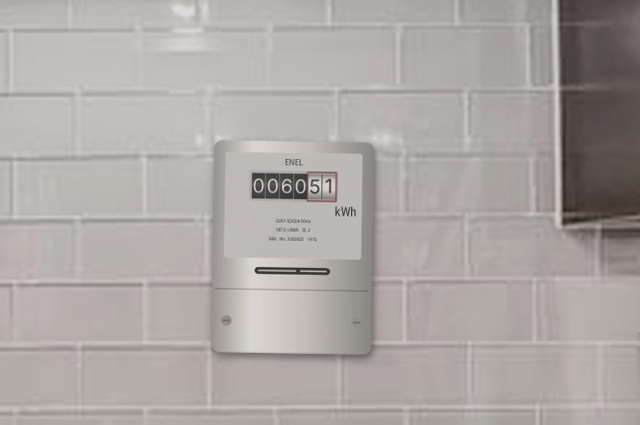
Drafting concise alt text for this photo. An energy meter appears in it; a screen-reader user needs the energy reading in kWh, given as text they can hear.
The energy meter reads 60.51 kWh
